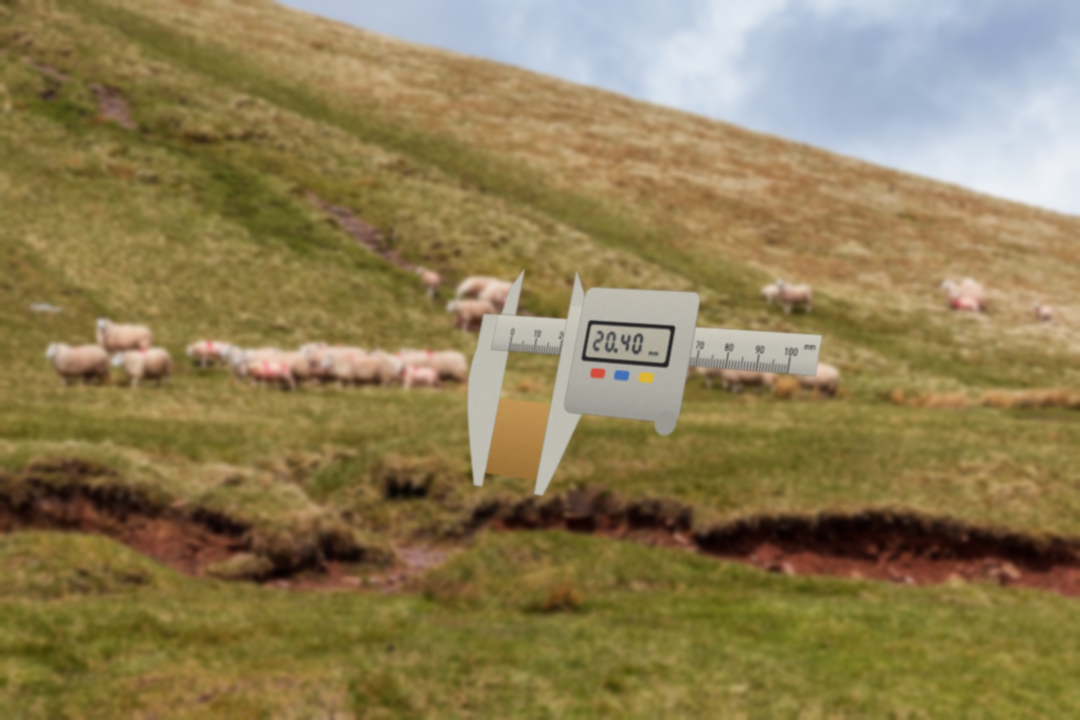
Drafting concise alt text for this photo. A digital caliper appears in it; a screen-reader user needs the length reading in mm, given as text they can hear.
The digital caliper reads 20.40 mm
